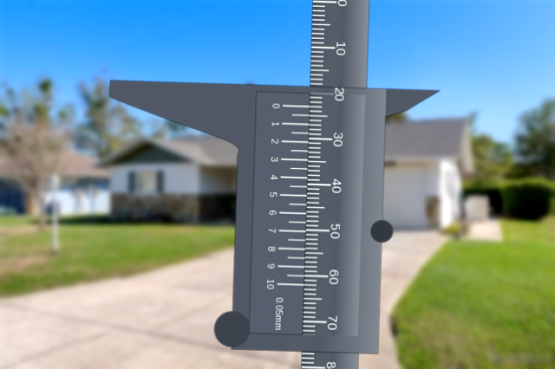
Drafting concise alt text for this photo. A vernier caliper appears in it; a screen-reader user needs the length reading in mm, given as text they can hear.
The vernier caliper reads 23.0 mm
